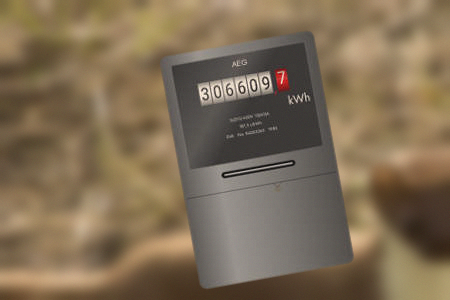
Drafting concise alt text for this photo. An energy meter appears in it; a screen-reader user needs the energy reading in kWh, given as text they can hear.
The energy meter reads 306609.7 kWh
